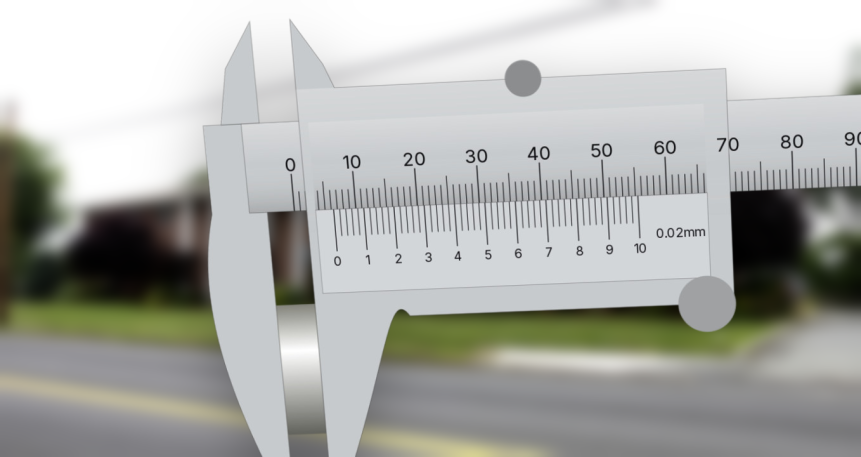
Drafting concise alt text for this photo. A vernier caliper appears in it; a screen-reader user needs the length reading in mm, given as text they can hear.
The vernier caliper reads 6.4 mm
